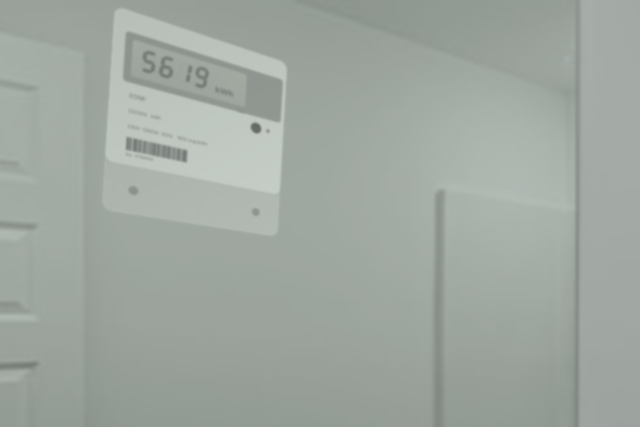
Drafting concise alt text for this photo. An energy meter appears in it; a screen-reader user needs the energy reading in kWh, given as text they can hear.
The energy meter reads 5619 kWh
